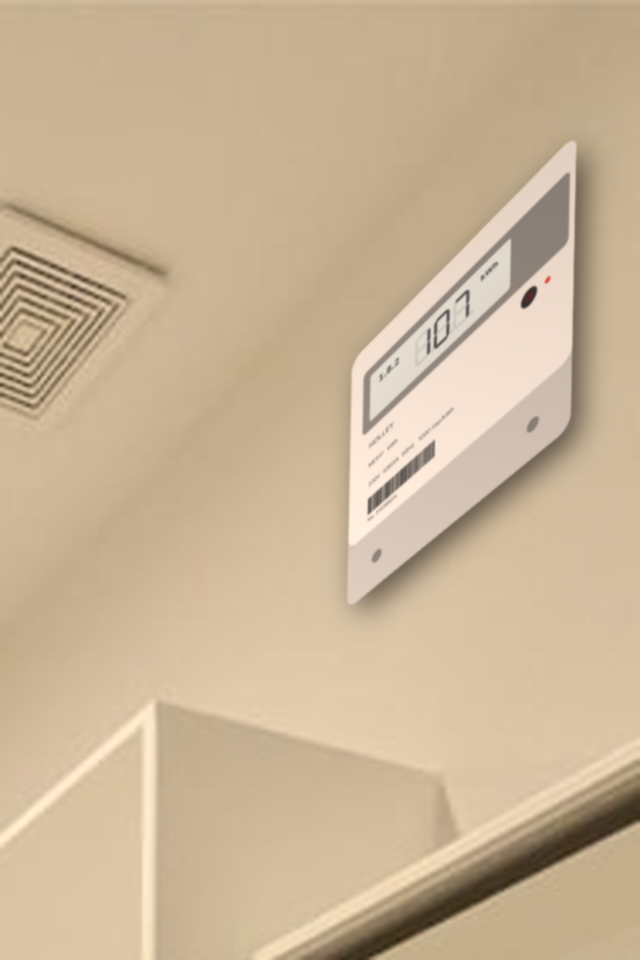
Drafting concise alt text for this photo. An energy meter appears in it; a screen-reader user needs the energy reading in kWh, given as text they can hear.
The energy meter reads 107 kWh
